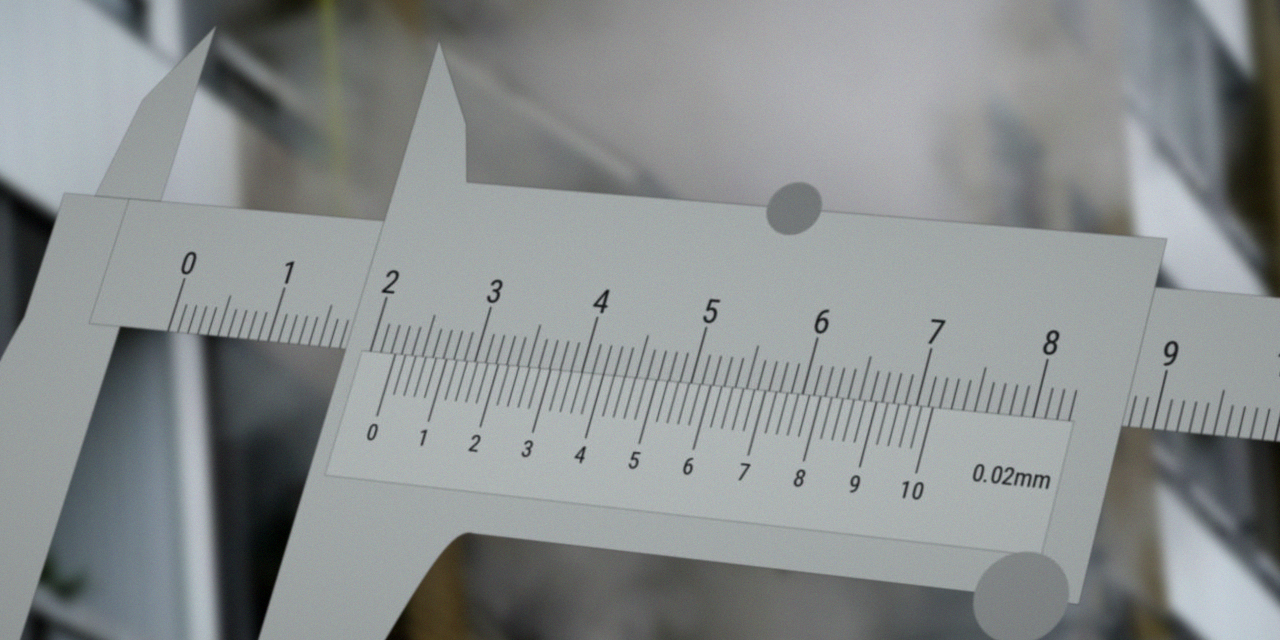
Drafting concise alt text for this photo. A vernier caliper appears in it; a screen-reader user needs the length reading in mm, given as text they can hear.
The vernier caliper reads 22.4 mm
